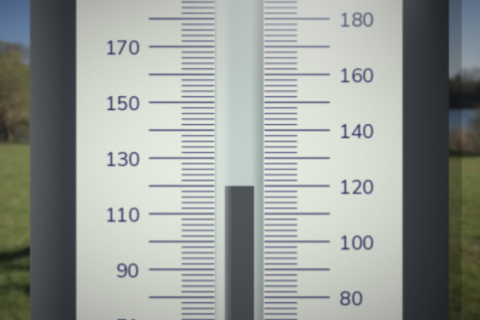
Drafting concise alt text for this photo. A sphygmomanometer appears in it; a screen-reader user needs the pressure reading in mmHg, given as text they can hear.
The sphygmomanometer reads 120 mmHg
